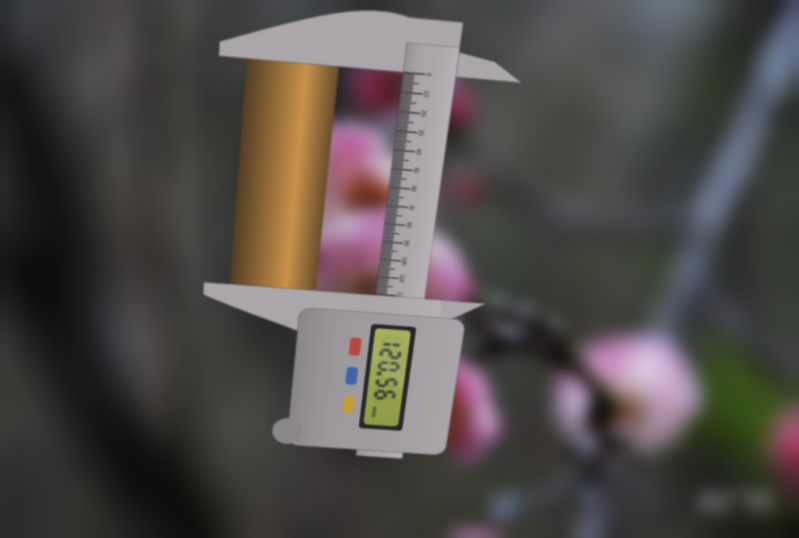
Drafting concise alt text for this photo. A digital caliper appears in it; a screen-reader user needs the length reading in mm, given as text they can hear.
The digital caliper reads 120.56 mm
